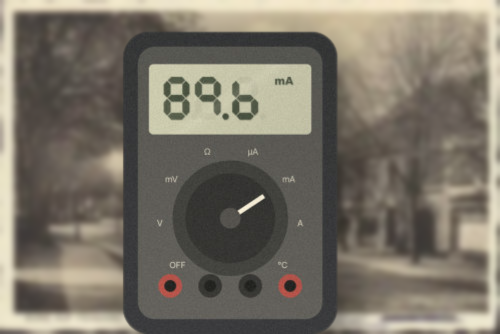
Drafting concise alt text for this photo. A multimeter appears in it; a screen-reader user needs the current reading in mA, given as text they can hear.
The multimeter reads 89.6 mA
